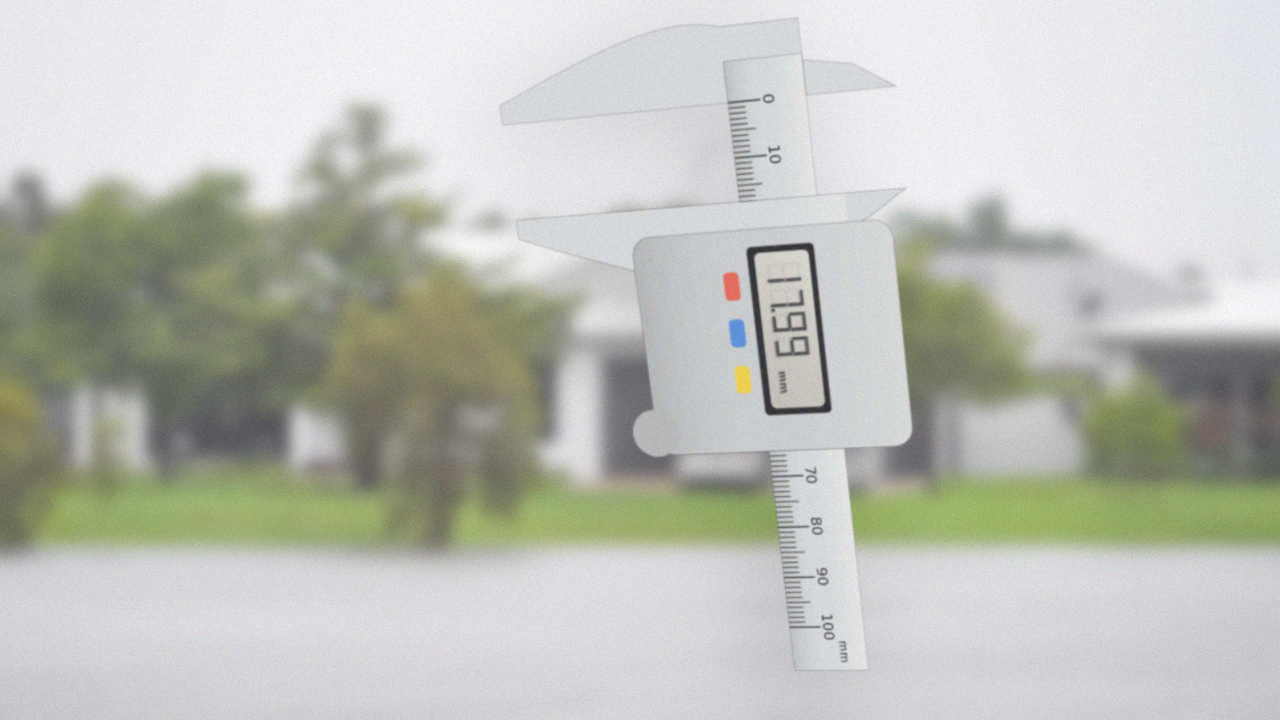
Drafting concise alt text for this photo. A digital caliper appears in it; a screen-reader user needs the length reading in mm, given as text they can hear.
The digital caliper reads 17.99 mm
